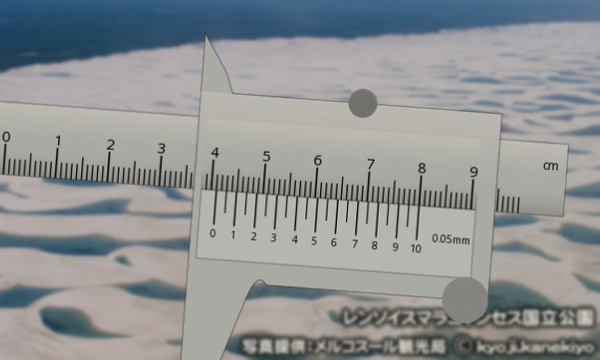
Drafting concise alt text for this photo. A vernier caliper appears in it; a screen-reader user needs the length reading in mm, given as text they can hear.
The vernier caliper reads 41.0 mm
